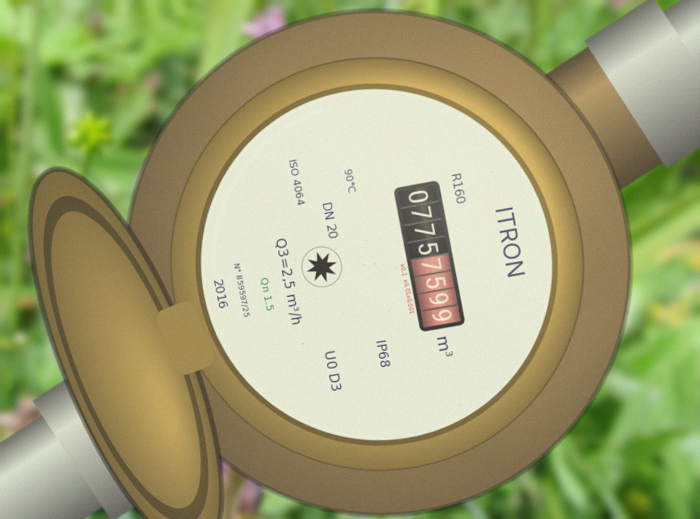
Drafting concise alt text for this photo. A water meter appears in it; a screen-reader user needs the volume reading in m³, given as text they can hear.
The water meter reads 775.7599 m³
